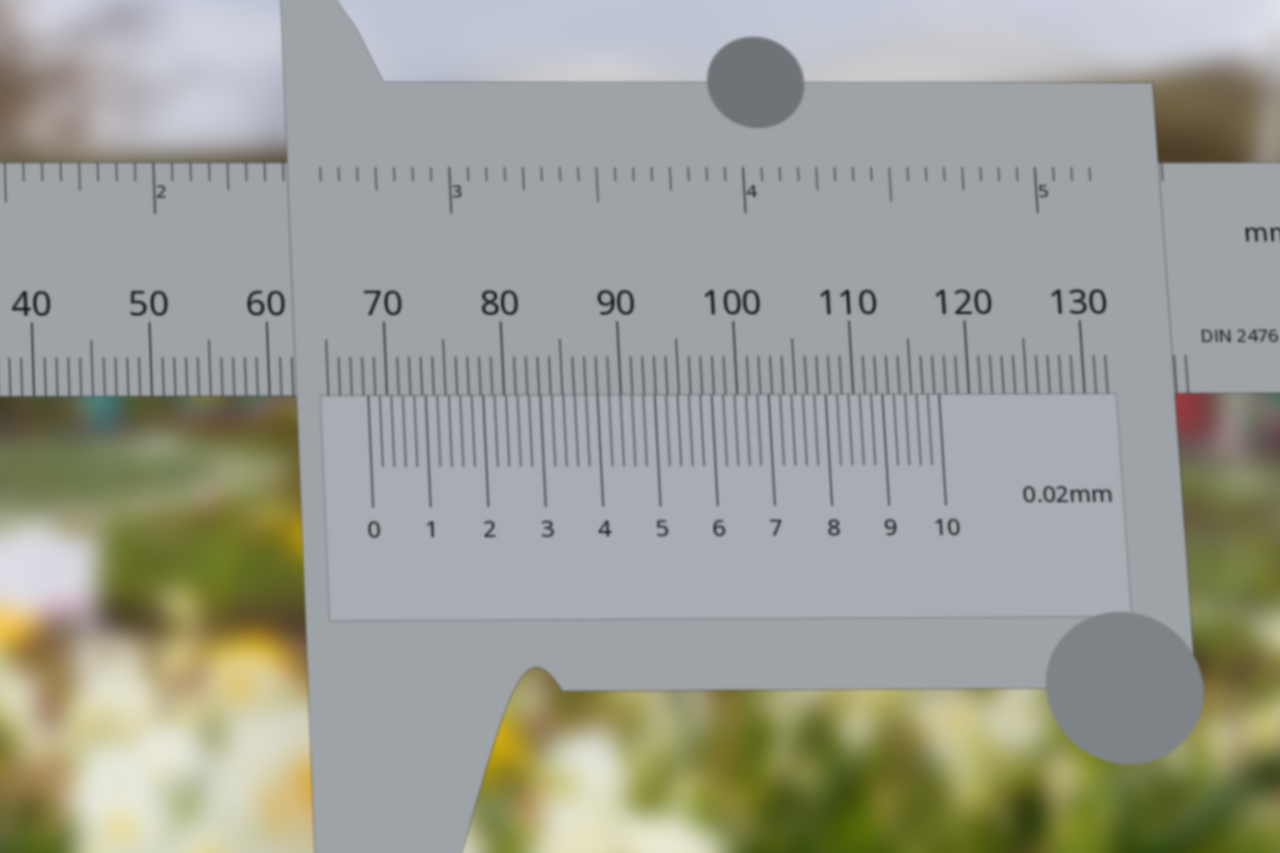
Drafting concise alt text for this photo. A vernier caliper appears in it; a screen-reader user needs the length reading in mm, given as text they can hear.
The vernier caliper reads 68.4 mm
